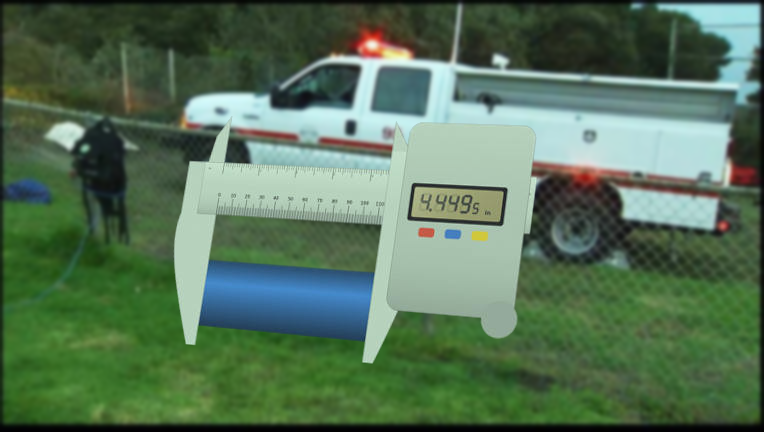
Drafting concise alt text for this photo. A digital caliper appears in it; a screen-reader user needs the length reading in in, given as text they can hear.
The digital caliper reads 4.4495 in
